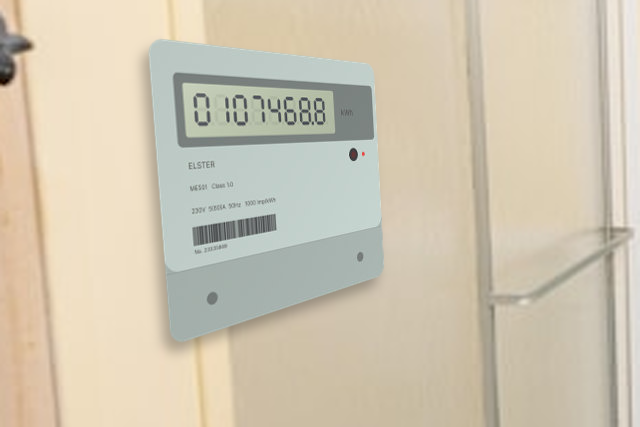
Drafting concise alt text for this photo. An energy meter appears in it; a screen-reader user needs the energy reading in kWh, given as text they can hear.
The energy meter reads 107468.8 kWh
